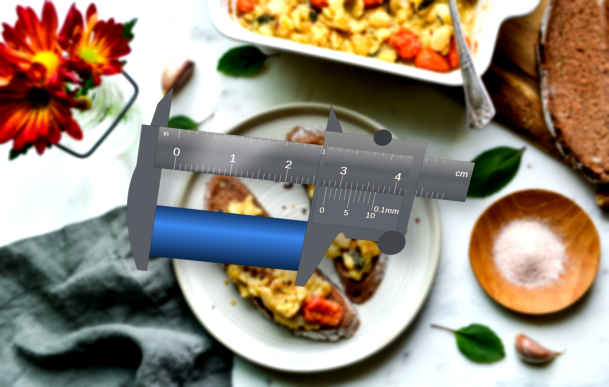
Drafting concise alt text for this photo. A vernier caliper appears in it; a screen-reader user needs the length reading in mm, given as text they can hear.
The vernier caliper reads 27.6 mm
